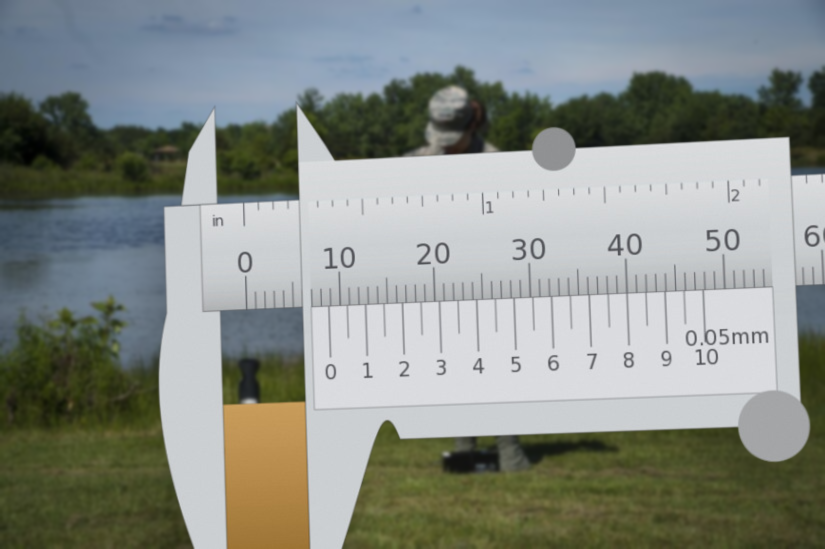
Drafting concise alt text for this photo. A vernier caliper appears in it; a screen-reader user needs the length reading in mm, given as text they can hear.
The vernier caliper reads 8.8 mm
